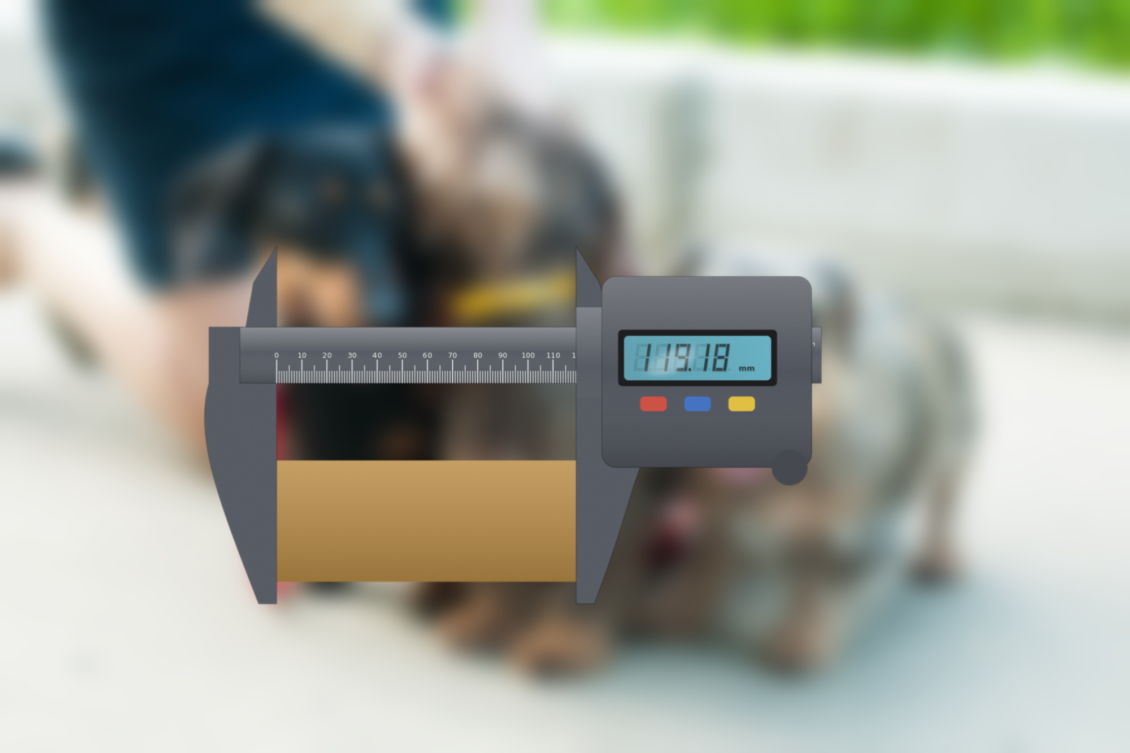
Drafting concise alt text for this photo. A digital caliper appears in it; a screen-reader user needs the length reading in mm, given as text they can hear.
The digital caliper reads 119.18 mm
